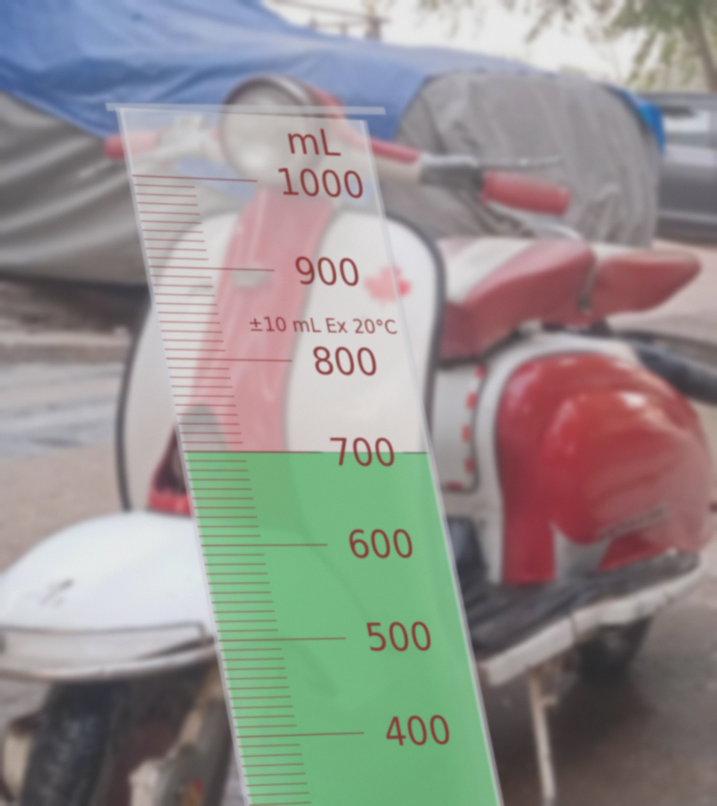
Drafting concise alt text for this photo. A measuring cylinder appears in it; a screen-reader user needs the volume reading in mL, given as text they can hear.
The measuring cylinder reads 700 mL
